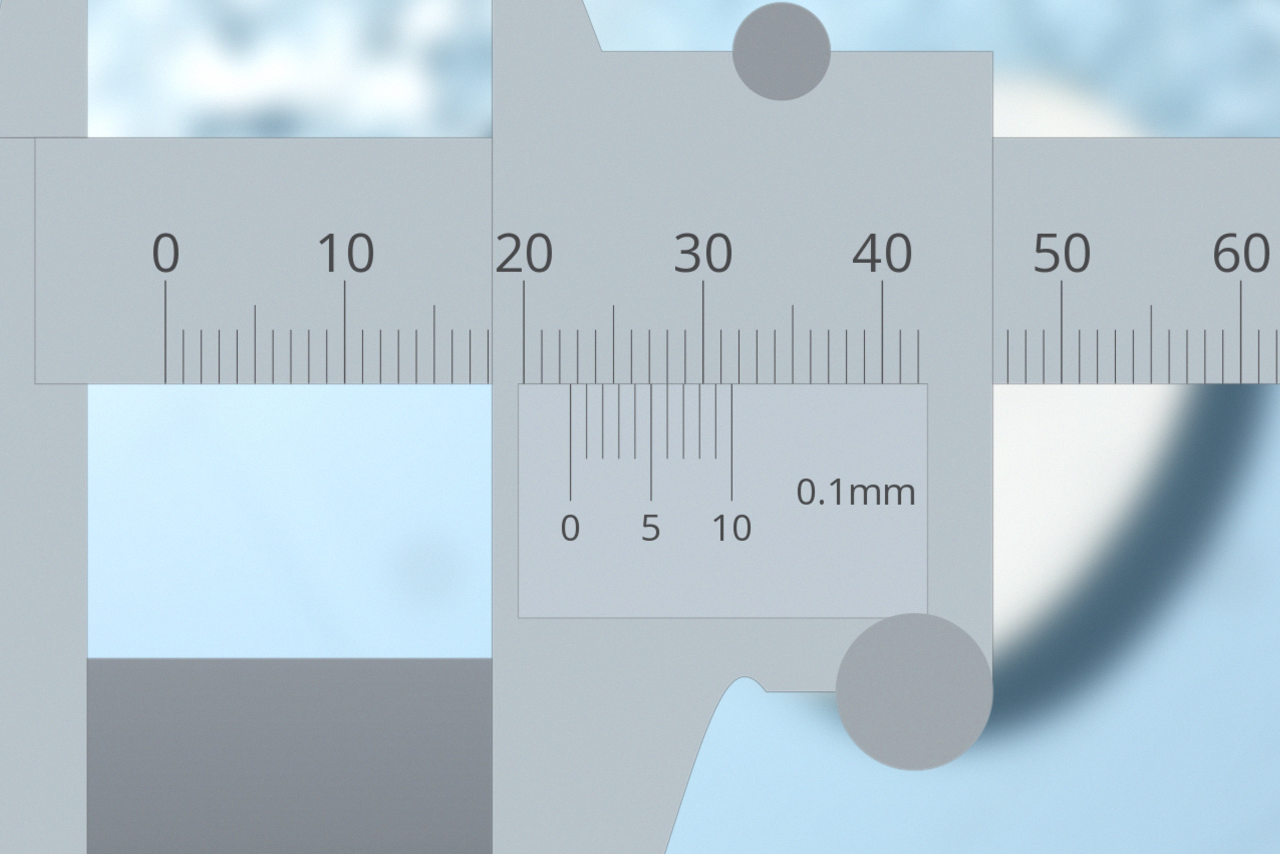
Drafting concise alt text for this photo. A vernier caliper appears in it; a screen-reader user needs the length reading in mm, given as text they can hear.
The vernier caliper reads 22.6 mm
